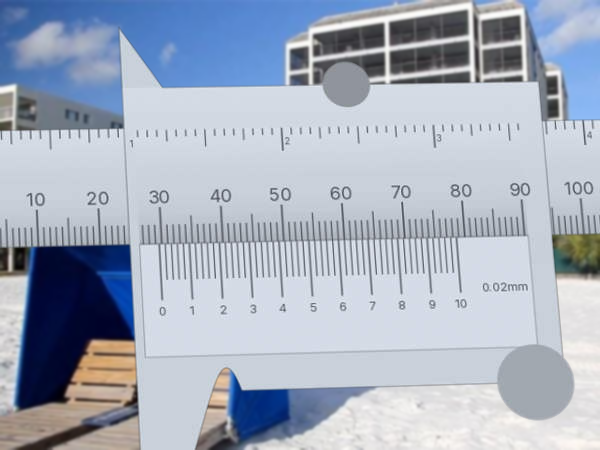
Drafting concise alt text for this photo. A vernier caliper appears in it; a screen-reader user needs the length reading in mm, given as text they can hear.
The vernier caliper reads 29.6 mm
